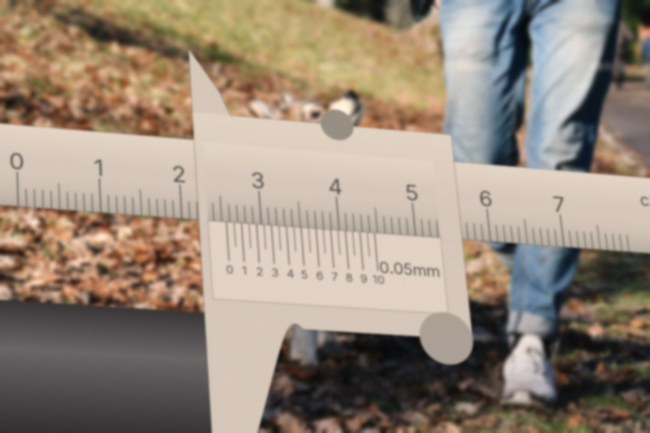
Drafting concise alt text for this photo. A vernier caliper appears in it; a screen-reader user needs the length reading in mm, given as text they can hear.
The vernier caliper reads 25.6 mm
